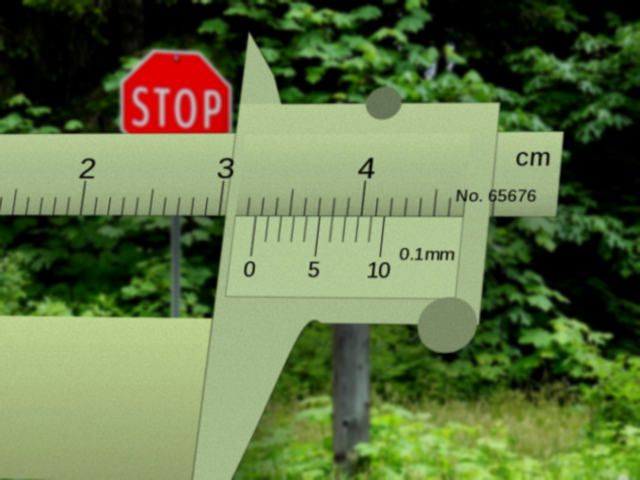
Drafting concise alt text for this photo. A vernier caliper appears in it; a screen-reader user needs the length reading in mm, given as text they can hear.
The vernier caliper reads 32.6 mm
